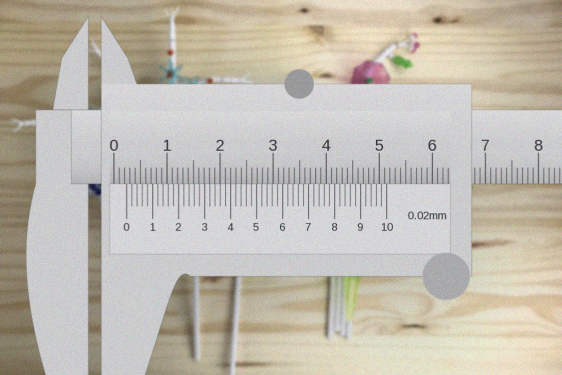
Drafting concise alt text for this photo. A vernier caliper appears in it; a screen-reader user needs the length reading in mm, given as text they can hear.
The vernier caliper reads 2.4 mm
